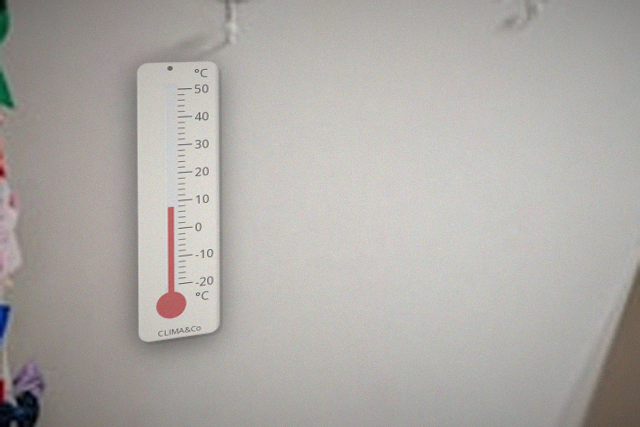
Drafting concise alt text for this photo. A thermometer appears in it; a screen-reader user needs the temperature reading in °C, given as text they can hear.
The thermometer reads 8 °C
